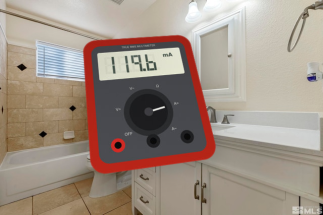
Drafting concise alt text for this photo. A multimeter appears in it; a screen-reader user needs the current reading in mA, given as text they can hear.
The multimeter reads 119.6 mA
